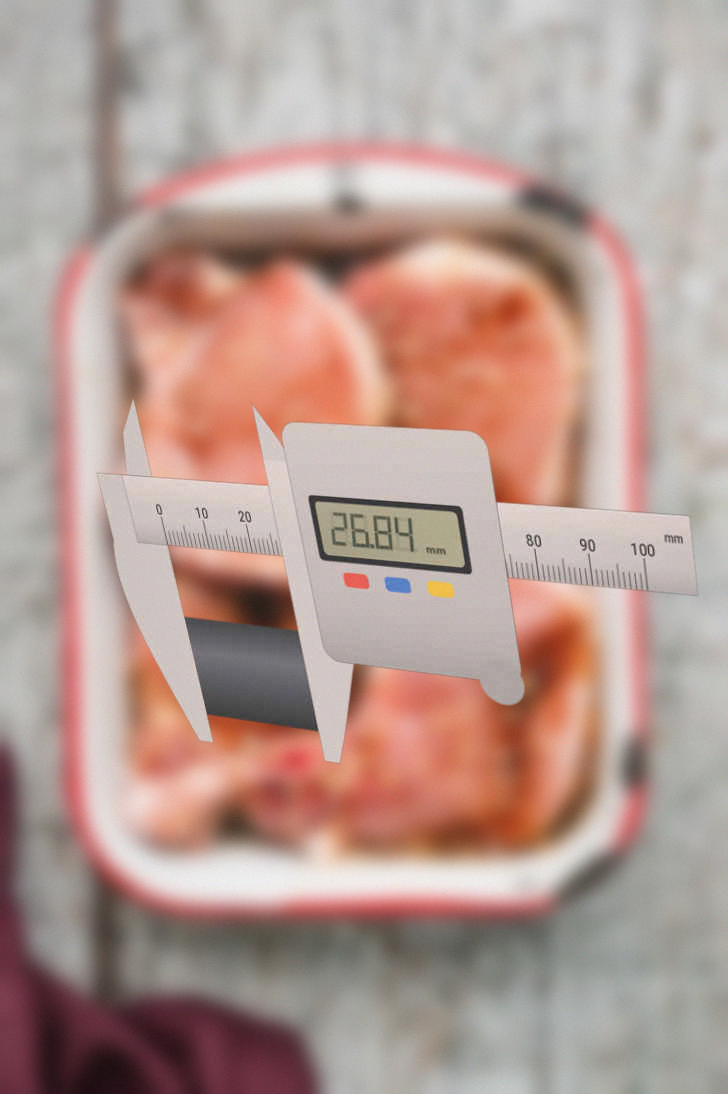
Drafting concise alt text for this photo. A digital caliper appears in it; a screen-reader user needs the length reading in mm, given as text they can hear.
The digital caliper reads 26.84 mm
